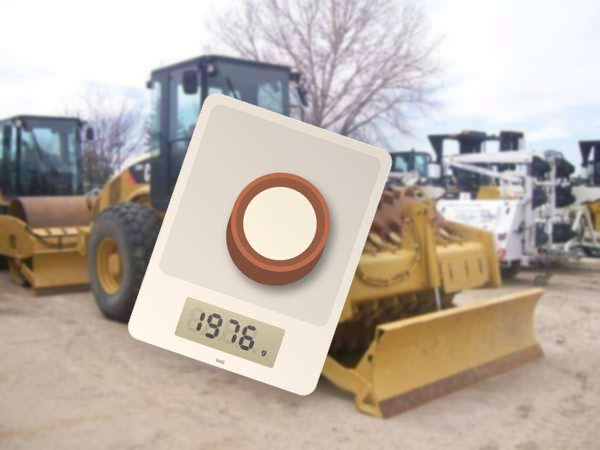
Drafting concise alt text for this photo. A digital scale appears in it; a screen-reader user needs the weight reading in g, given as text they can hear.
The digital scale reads 1976 g
